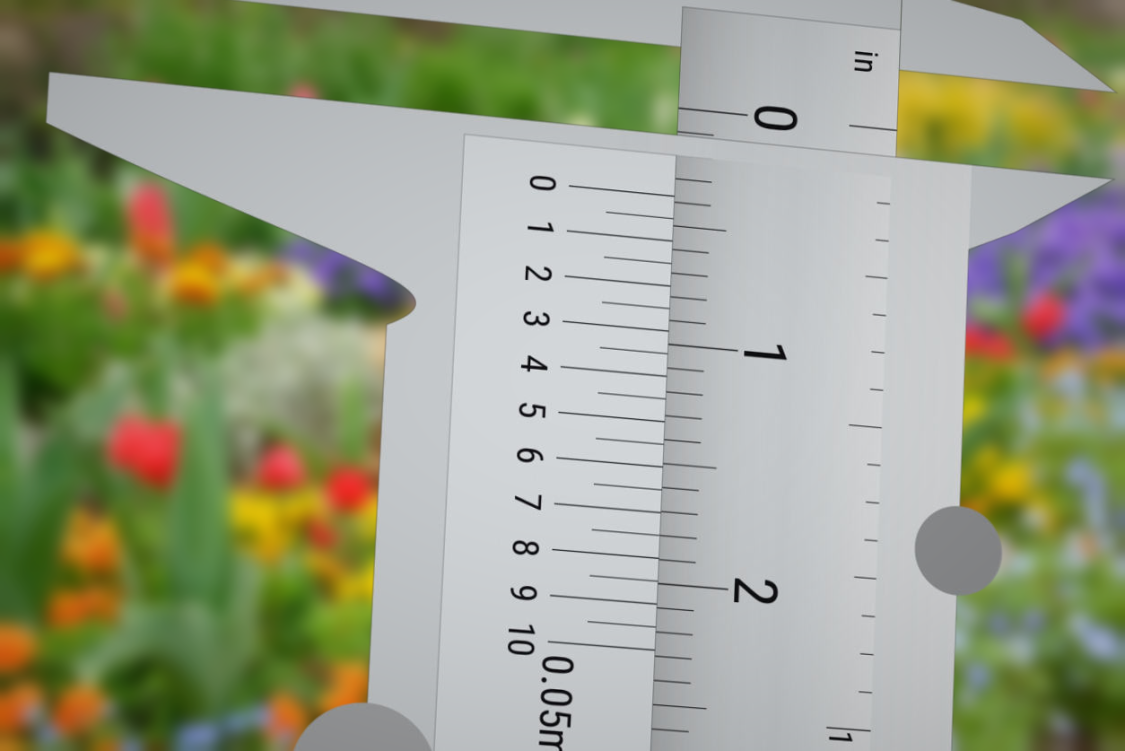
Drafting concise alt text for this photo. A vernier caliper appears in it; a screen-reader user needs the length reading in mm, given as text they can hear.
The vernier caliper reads 3.75 mm
